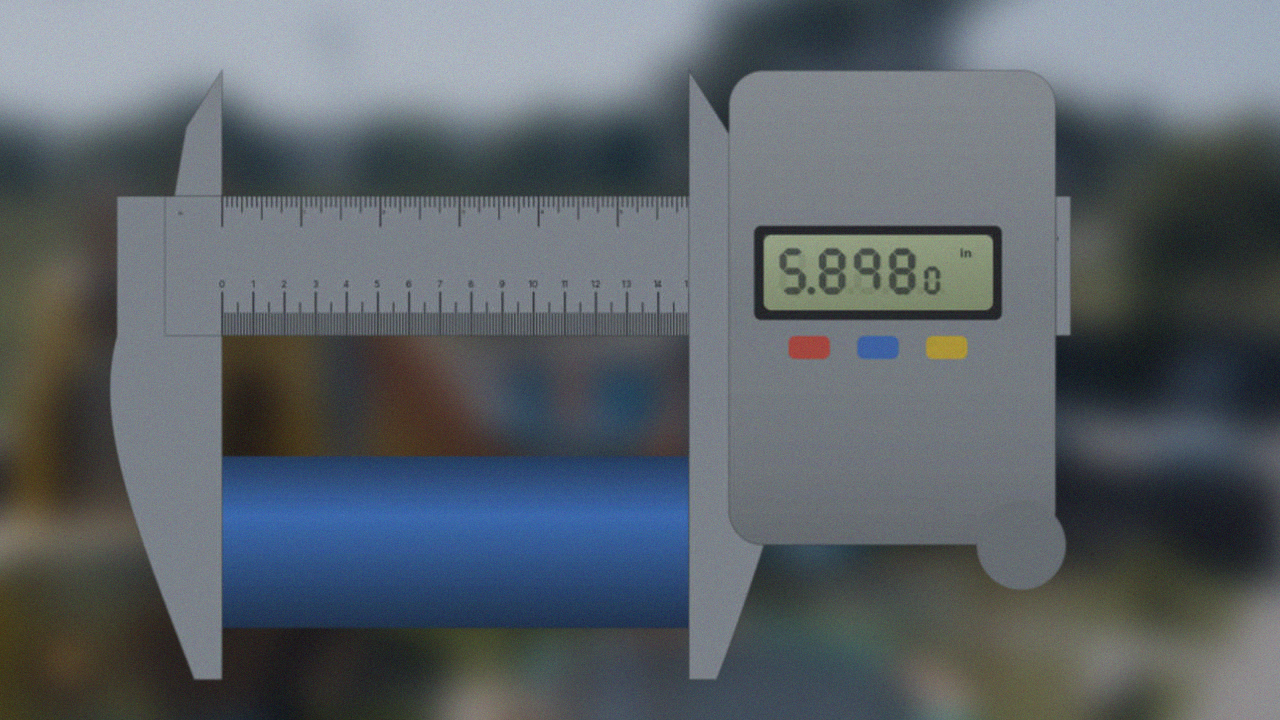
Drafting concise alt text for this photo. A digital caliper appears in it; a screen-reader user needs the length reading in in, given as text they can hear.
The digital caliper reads 5.8980 in
